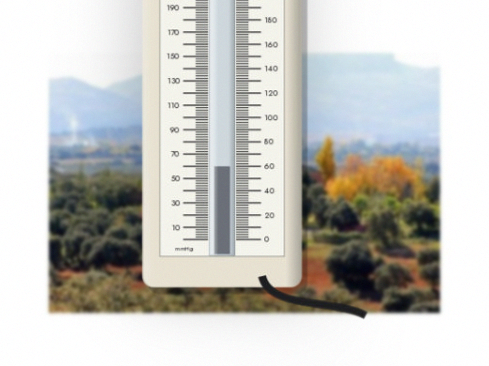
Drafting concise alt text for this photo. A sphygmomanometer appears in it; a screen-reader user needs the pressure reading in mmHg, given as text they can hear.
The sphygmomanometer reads 60 mmHg
